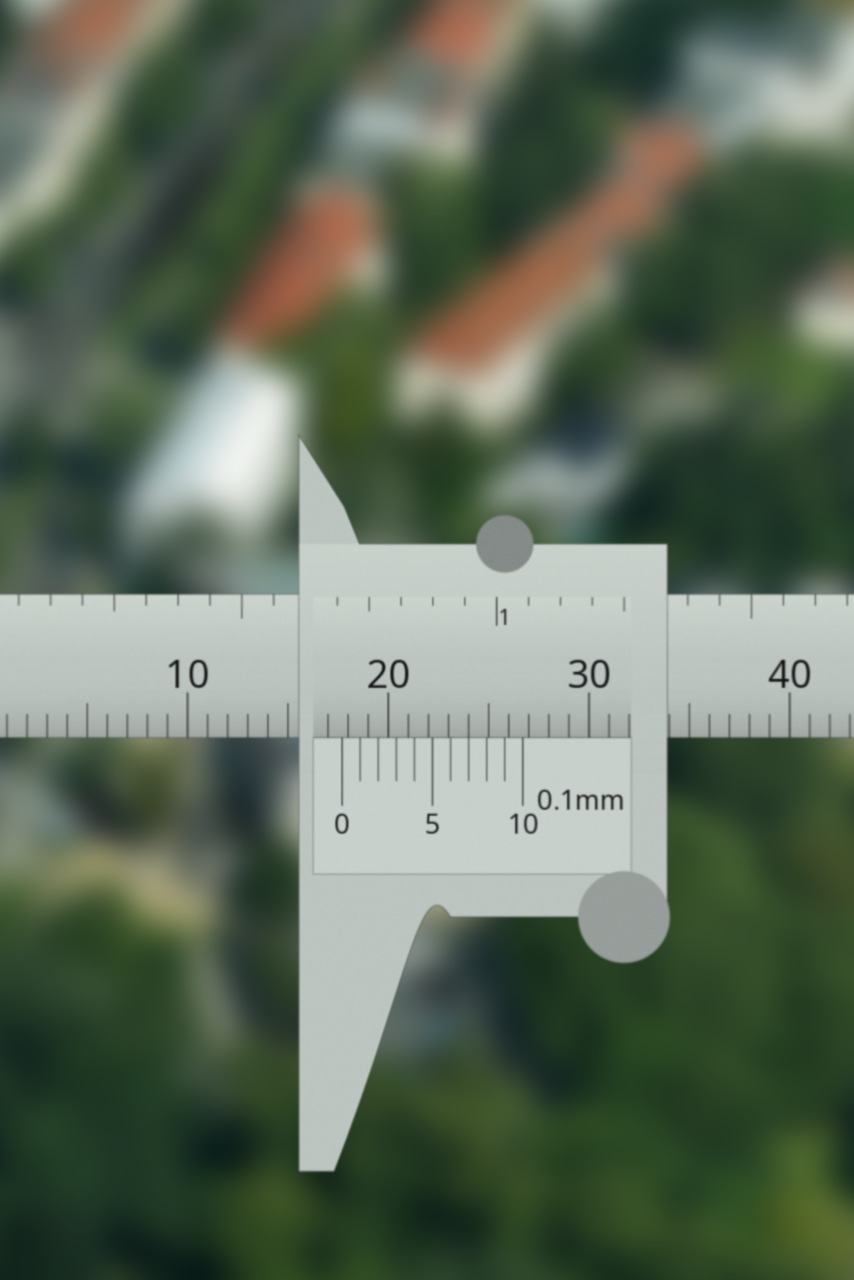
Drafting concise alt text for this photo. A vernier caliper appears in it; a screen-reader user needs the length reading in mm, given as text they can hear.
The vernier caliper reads 17.7 mm
